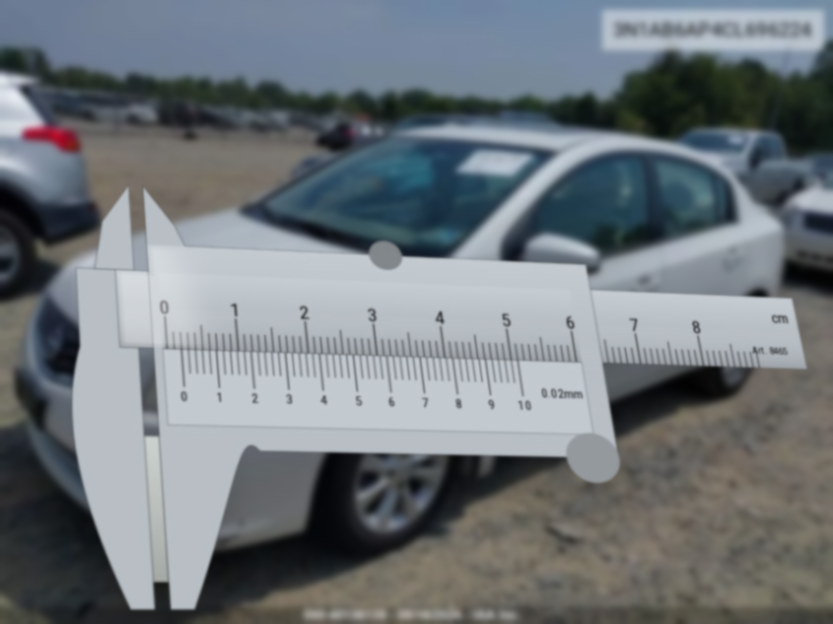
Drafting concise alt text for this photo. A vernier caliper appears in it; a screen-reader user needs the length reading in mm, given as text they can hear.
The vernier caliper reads 2.0 mm
